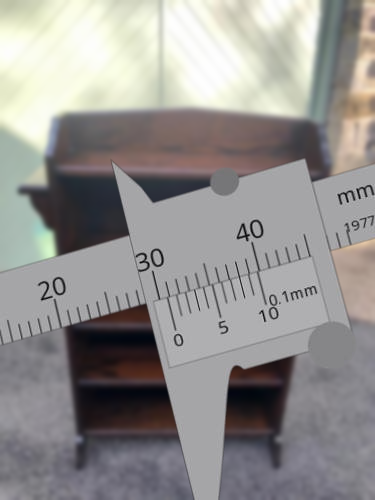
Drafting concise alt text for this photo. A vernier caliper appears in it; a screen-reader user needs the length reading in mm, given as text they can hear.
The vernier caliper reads 30.8 mm
